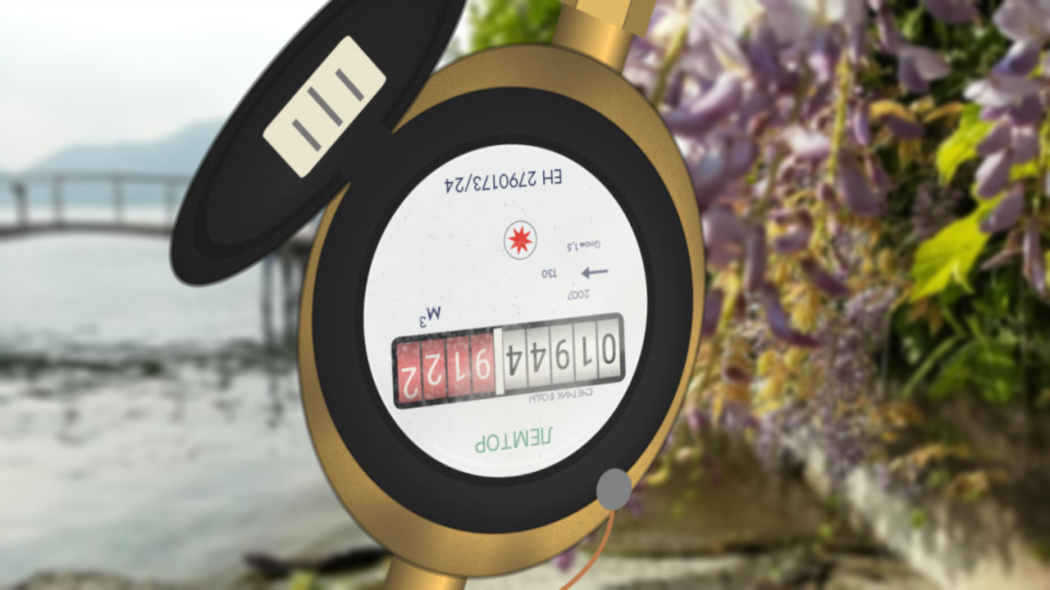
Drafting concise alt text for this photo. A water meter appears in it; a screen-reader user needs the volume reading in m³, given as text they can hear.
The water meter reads 1944.9122 m³
